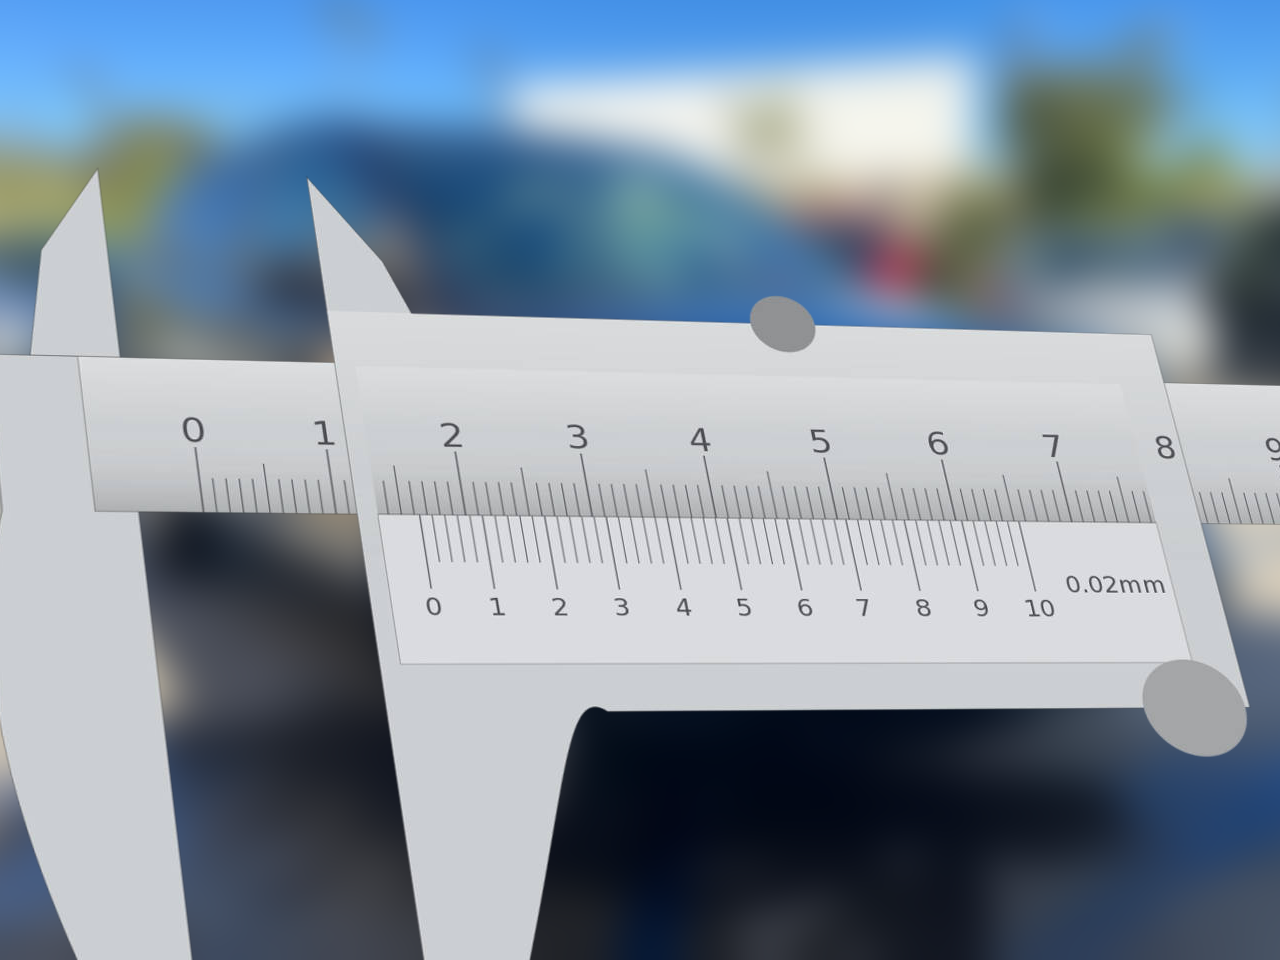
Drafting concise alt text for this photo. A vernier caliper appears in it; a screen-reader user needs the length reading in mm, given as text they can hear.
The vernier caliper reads 16.4 mm
